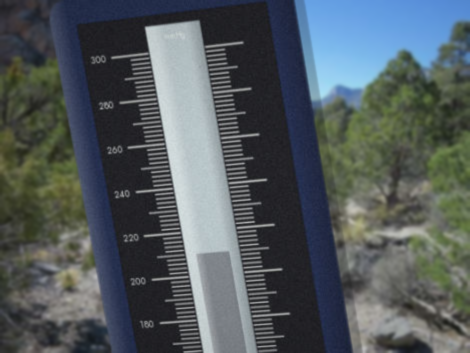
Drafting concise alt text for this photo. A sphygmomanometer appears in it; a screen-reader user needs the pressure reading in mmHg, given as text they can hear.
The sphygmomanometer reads 210 mmHg
